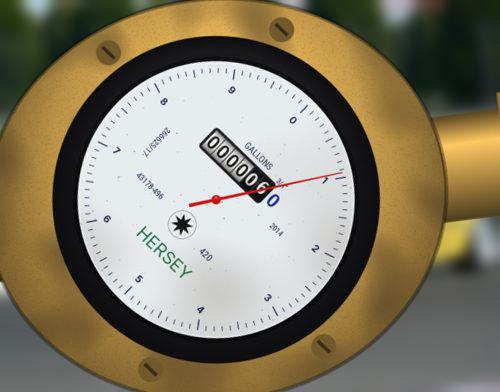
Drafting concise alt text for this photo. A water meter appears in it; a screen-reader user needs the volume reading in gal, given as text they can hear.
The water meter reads 60.9 gal
